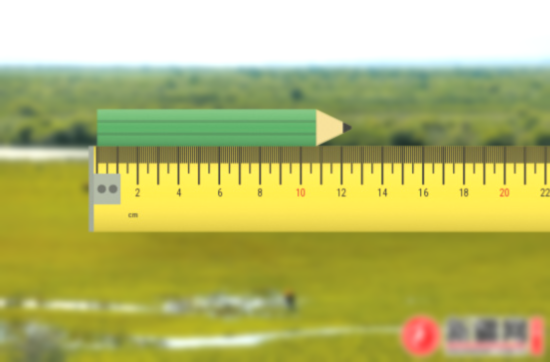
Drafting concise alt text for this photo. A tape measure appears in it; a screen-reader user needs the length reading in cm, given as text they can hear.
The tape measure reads 12.5 cm
